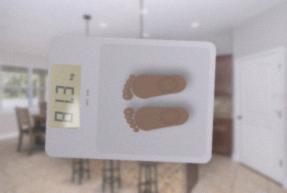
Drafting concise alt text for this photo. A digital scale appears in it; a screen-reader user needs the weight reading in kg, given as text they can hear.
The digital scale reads 81.3 kg
